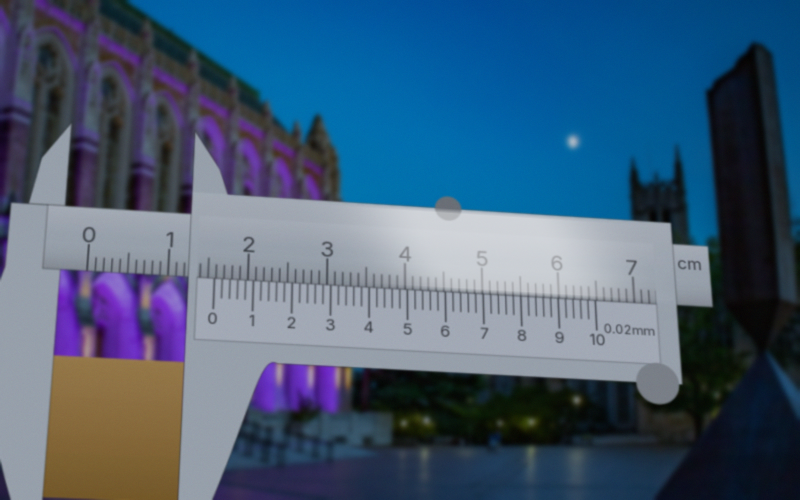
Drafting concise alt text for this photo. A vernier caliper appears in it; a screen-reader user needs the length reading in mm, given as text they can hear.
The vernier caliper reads 15.8 mm
